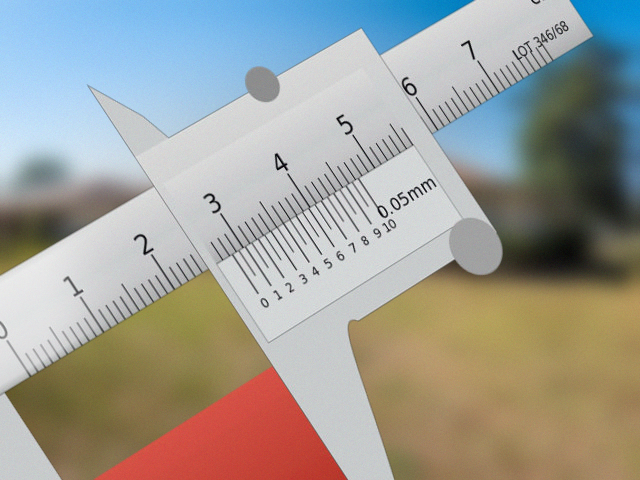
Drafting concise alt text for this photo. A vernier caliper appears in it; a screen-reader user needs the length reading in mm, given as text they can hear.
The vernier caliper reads 28.4 mm
